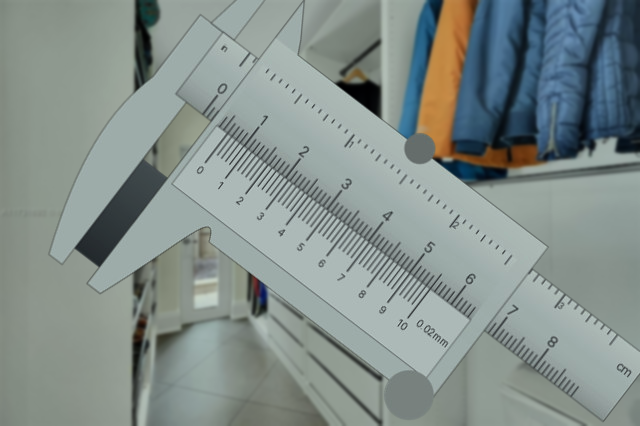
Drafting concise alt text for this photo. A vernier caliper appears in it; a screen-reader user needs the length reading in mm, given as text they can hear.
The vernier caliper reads 6.0 mm
